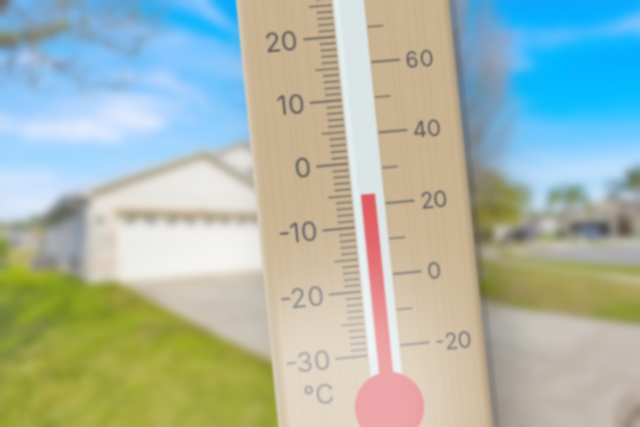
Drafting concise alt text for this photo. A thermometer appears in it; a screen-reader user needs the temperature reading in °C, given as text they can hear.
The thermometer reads -5 °C
